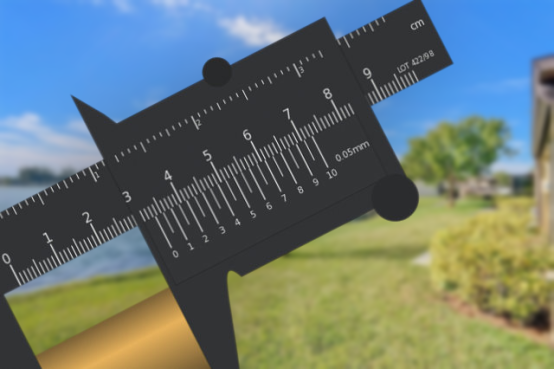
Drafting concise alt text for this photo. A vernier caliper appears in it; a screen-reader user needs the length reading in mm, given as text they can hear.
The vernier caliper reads 33.5 mm
